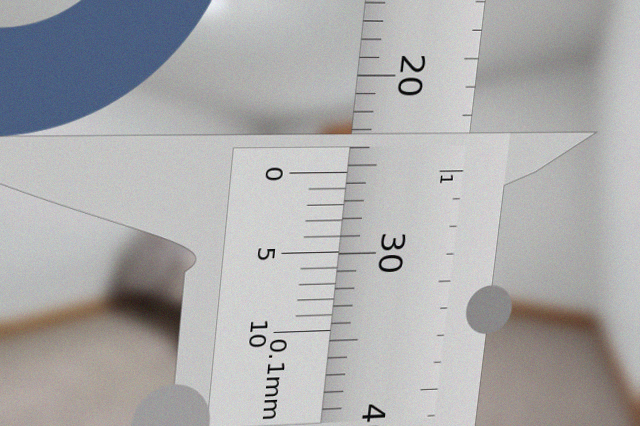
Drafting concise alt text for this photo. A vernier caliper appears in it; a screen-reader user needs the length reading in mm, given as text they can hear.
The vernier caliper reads 25.4 mm
